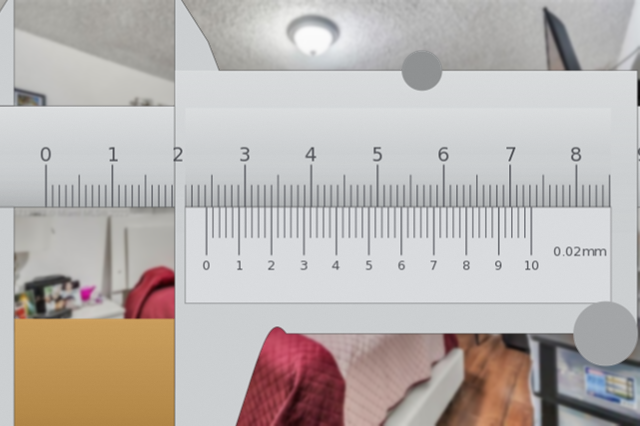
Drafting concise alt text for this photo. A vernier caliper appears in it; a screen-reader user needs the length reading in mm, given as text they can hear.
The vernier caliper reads 24.2 mm
